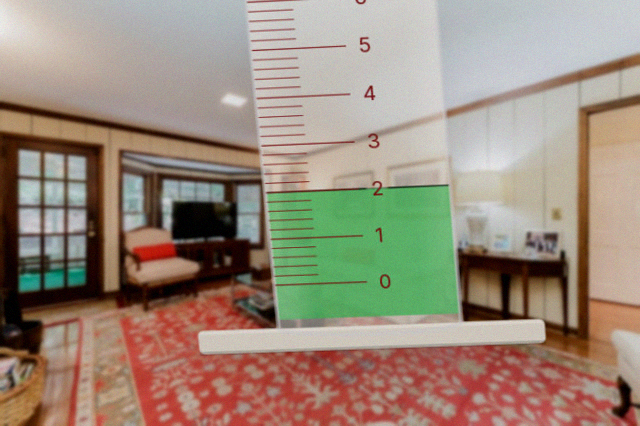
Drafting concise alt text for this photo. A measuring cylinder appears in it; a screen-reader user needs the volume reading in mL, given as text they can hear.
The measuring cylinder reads 2 mL
